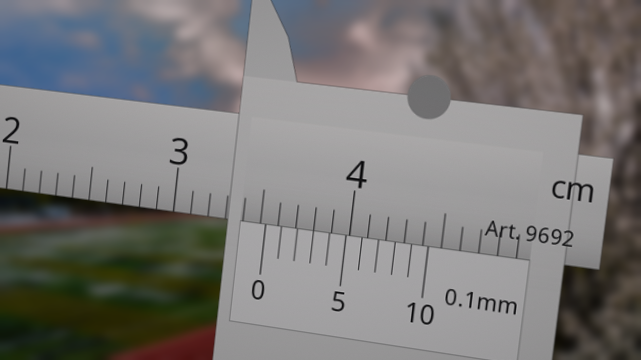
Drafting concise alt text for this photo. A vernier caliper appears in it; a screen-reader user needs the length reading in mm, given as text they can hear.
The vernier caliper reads 35.3 mm
